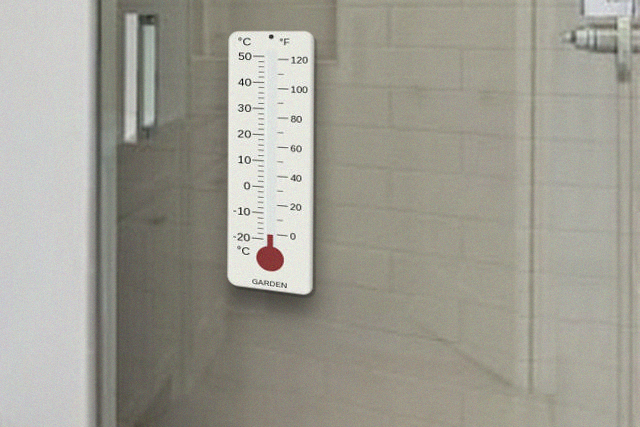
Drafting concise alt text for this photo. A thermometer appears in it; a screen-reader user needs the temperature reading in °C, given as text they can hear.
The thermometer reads -18 °C
